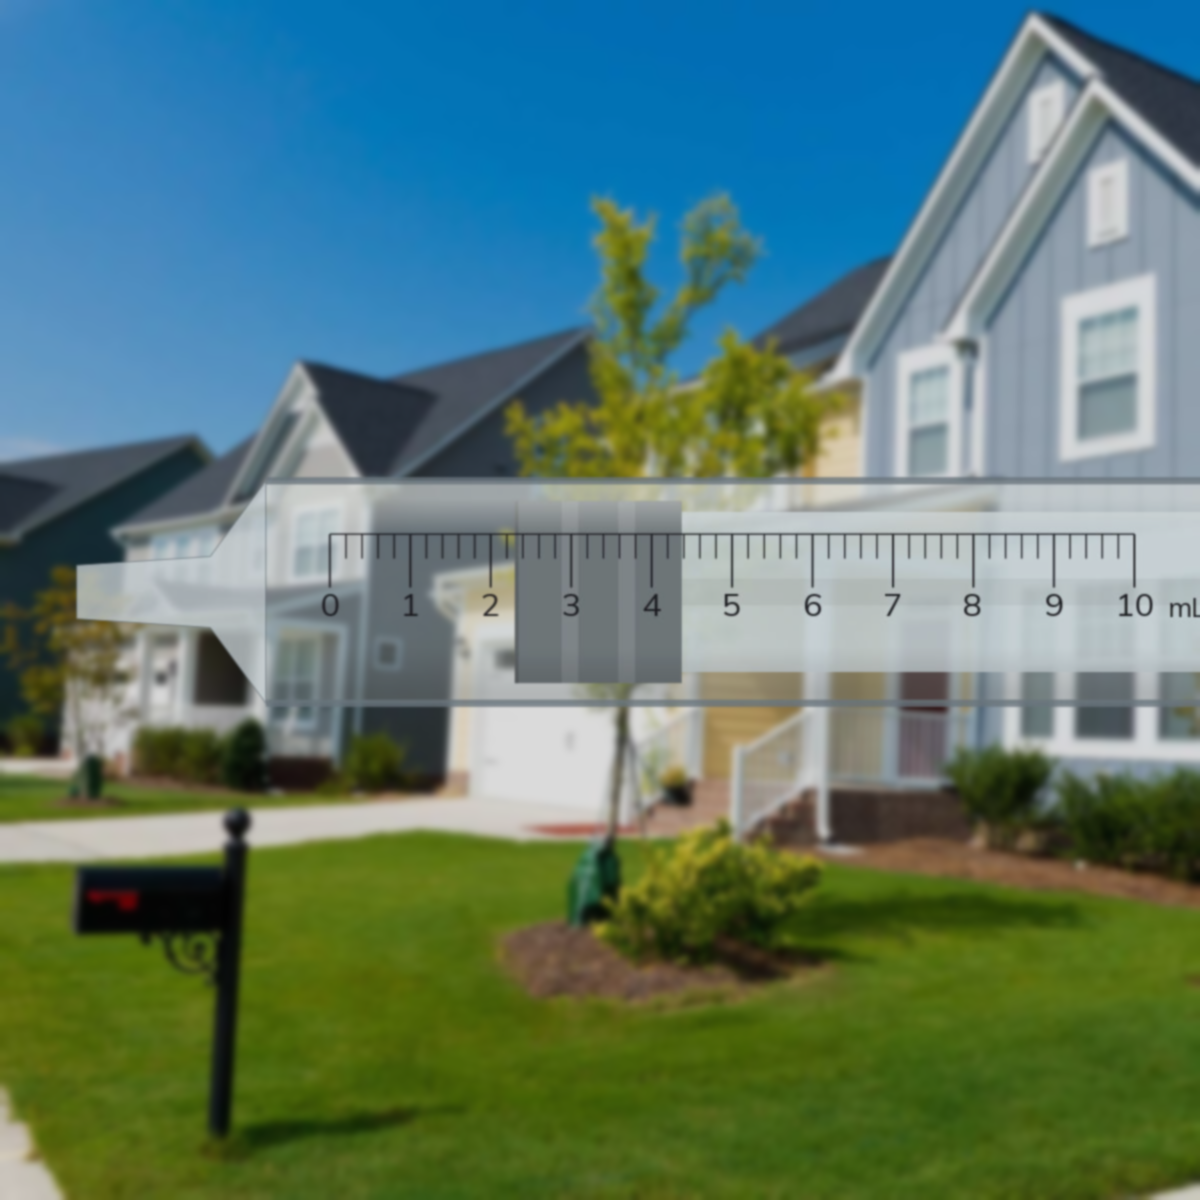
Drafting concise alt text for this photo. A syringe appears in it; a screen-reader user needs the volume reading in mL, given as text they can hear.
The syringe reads 2.3 mL
